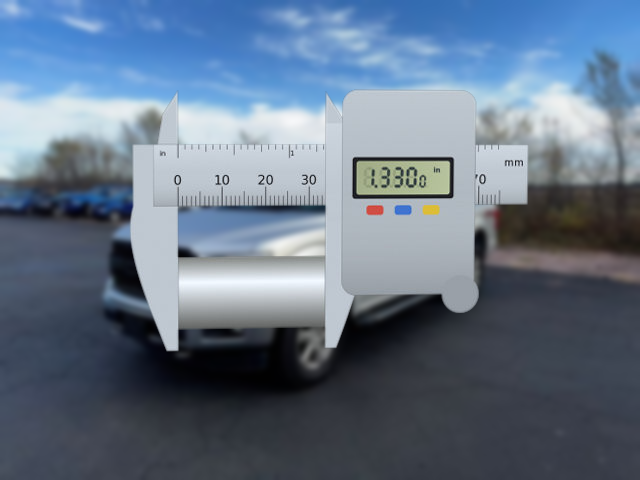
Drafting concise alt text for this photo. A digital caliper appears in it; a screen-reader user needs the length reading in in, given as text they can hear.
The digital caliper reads 1.3300 in
